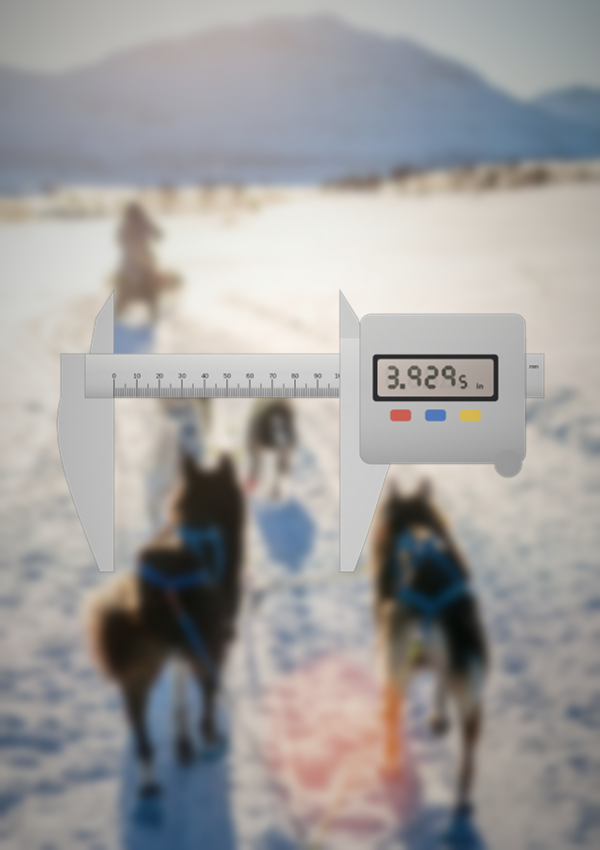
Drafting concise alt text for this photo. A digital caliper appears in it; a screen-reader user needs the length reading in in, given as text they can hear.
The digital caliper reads 3.9295 in
